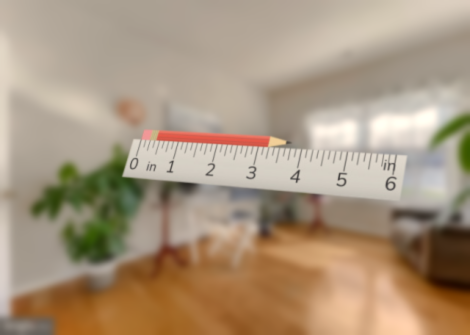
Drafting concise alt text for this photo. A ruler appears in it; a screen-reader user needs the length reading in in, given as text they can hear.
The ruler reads 3.75 in
